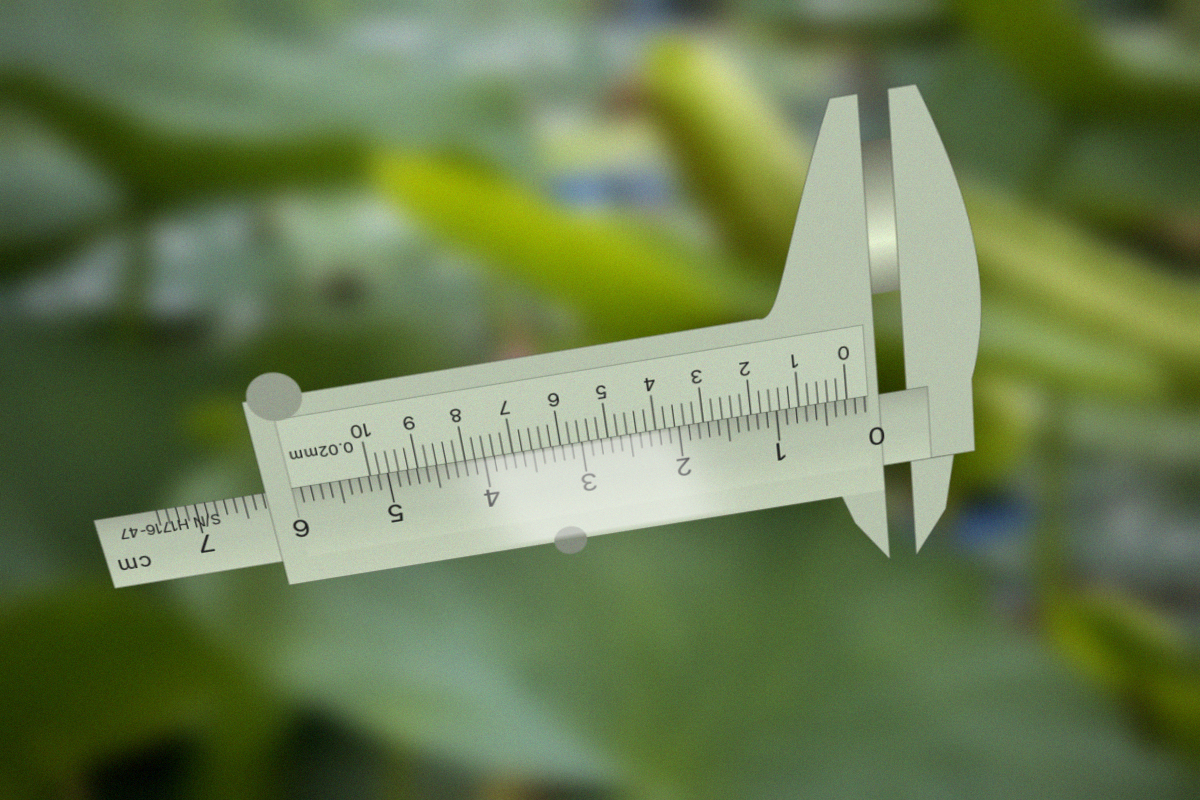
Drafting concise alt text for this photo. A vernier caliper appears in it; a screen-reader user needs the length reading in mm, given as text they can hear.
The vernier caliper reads 2.8 mm
